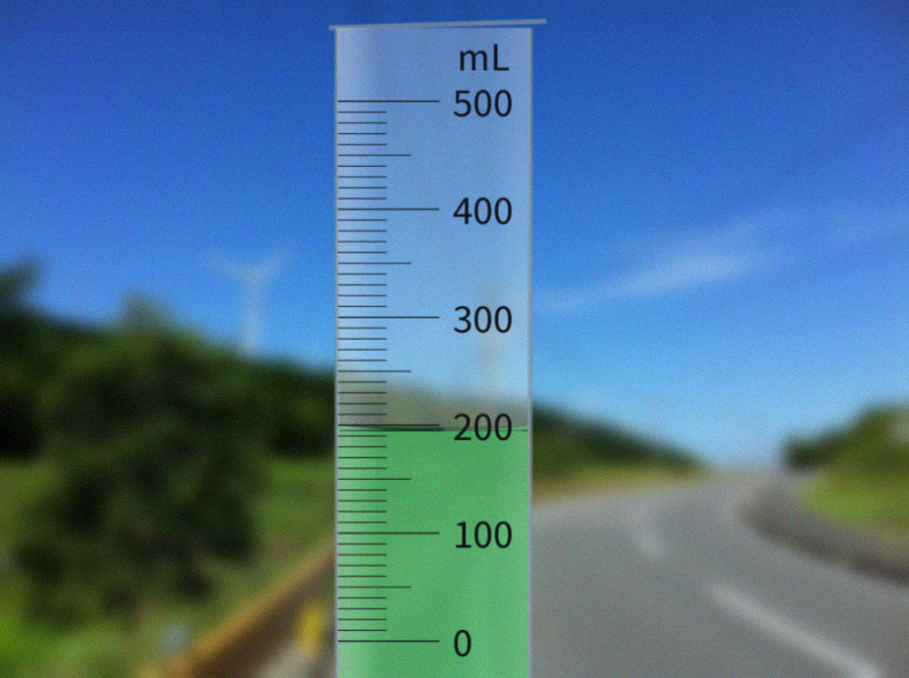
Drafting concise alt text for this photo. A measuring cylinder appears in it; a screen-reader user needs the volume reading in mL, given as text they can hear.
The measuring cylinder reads 195 mL
